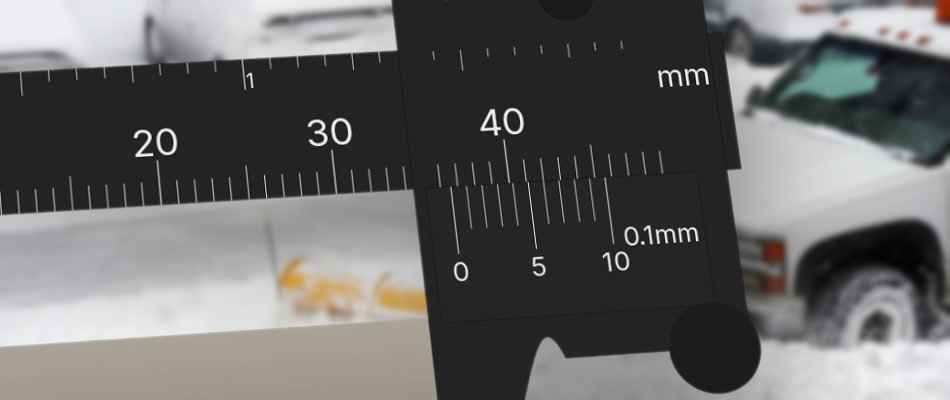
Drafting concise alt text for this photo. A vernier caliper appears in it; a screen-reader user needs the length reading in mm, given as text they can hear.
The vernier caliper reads 36.6 mm
